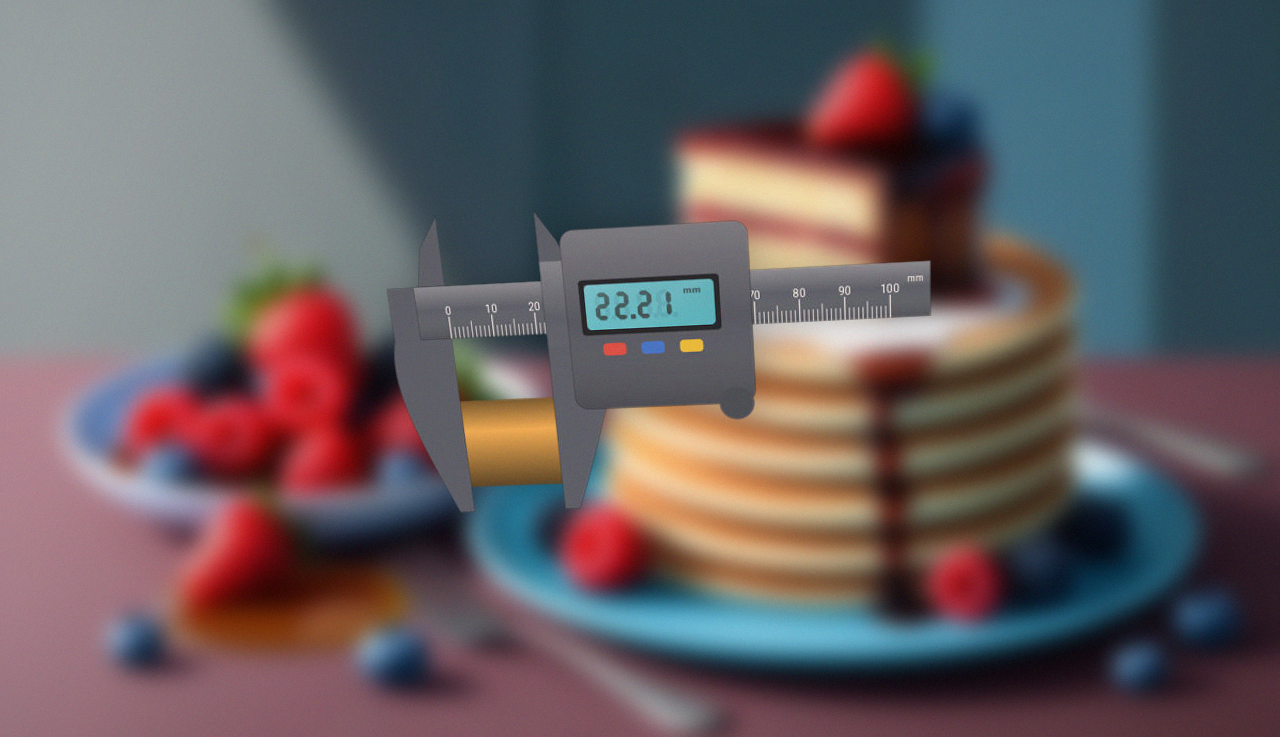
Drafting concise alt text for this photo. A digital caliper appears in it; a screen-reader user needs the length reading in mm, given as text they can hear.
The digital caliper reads 22.21 mm
